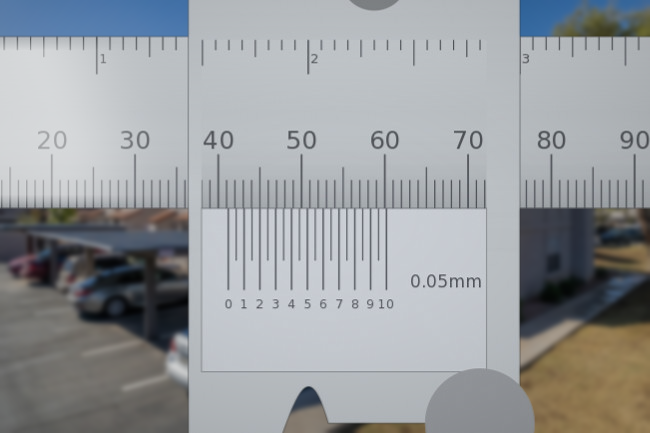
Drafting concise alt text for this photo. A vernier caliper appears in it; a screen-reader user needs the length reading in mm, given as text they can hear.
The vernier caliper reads 41.2 mm
